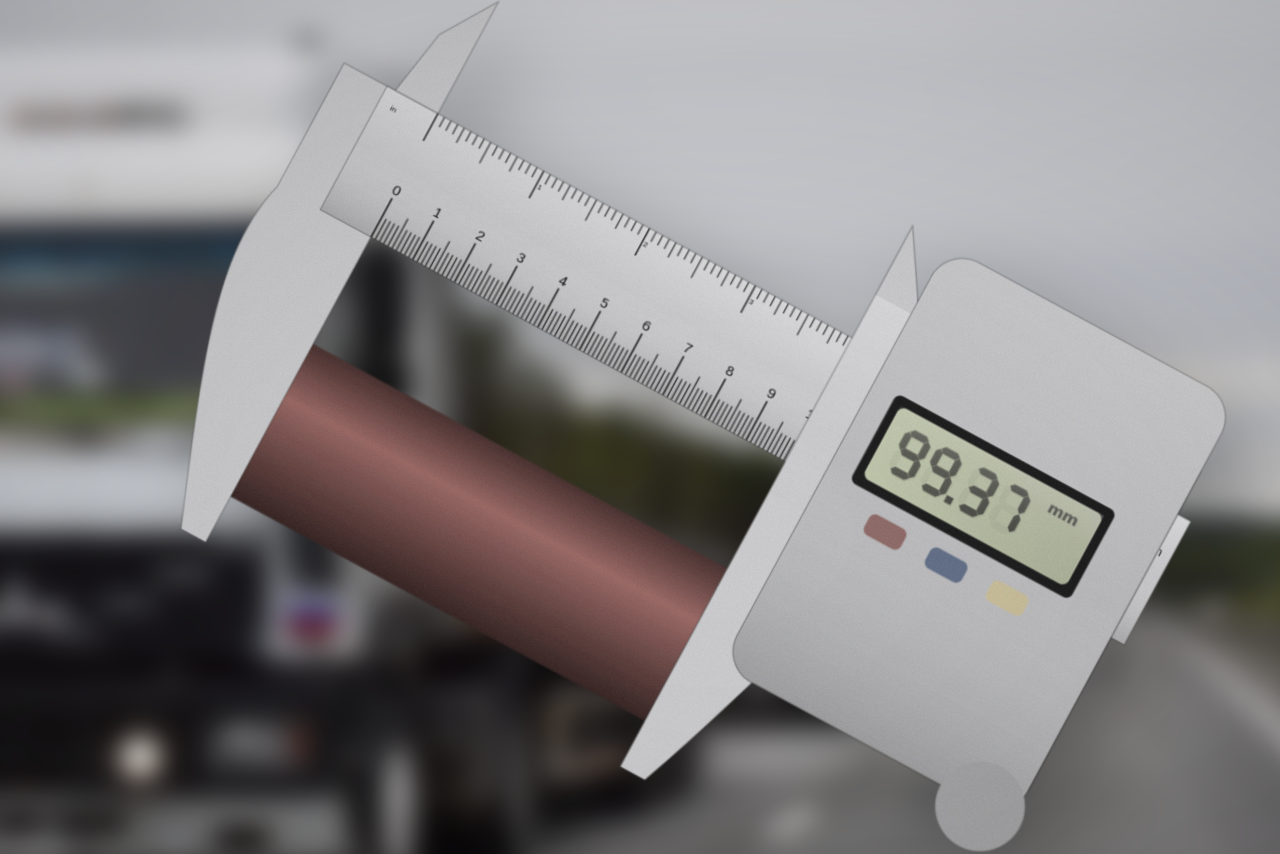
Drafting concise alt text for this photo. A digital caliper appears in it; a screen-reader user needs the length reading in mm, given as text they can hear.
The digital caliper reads 99.37 mm
